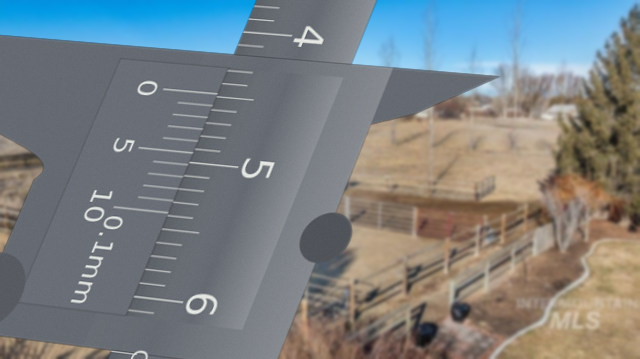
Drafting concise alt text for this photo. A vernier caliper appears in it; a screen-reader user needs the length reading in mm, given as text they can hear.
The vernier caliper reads 44.8 mm
